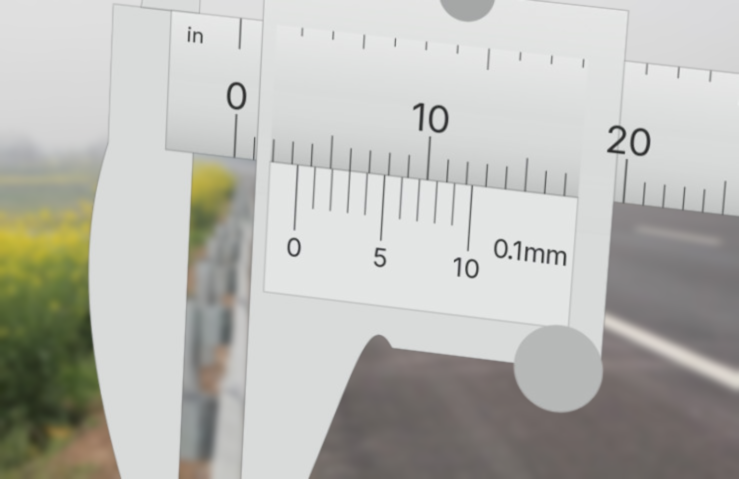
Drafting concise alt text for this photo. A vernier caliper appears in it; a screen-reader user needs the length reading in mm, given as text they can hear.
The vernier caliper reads 3.3 mm
